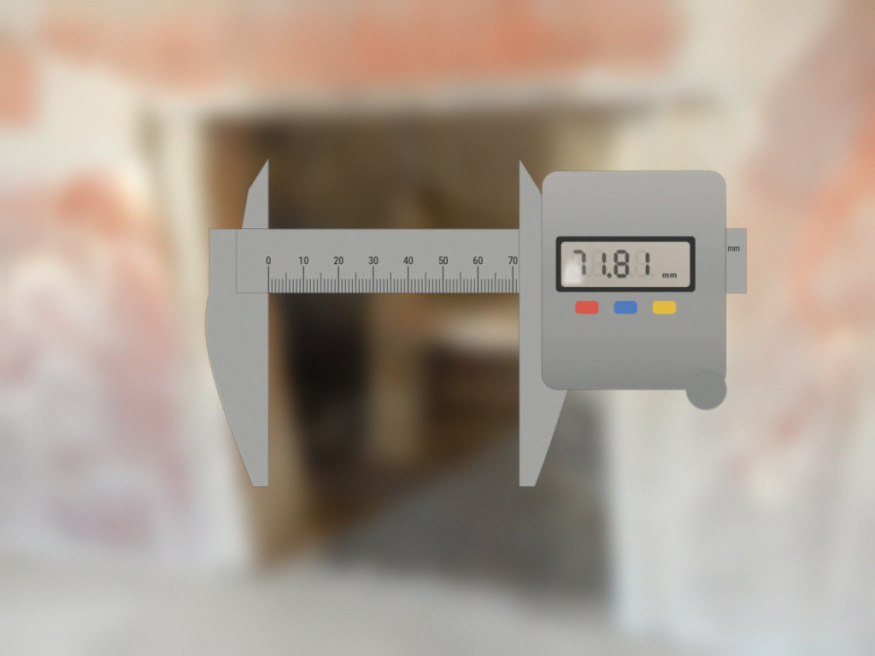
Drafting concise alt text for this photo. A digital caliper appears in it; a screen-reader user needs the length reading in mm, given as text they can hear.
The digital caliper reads 71.81 mm
